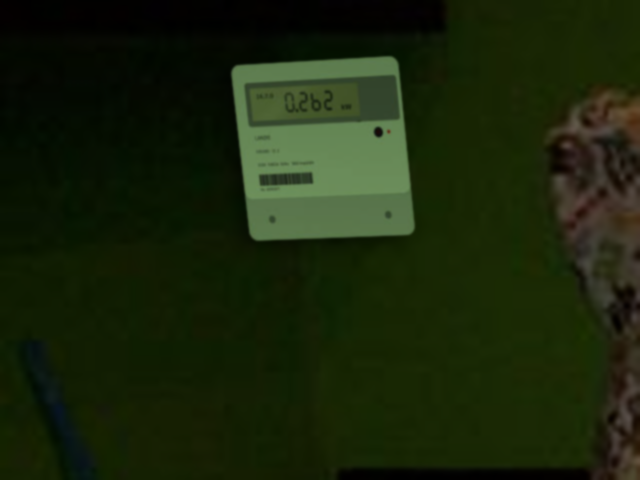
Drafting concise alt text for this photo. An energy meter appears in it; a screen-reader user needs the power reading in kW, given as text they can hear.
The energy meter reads 0.262 kW
